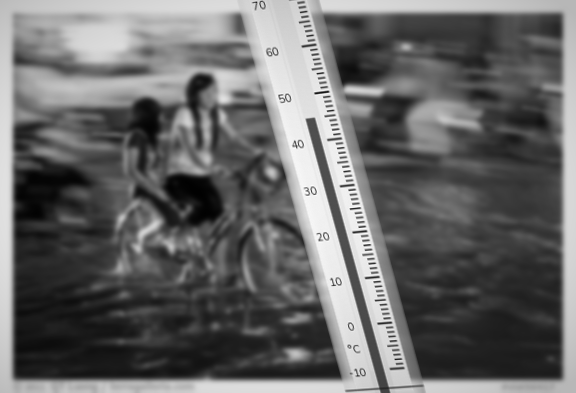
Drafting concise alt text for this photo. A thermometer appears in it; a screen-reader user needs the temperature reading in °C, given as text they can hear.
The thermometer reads 45 °C
